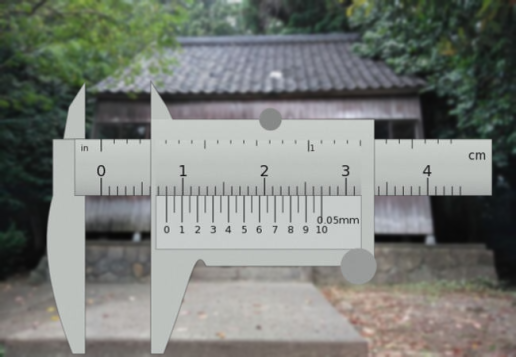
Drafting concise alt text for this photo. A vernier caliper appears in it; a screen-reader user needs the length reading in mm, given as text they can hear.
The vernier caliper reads 8.0 mm
